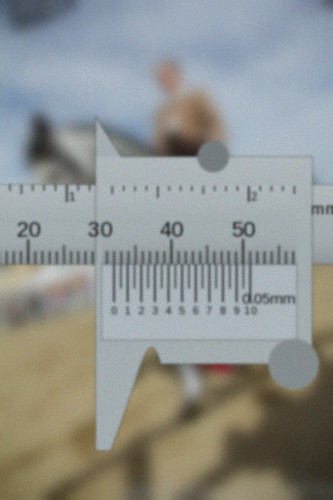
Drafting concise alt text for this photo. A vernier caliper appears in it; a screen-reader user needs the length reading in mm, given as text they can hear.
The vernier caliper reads 32.0 mm
